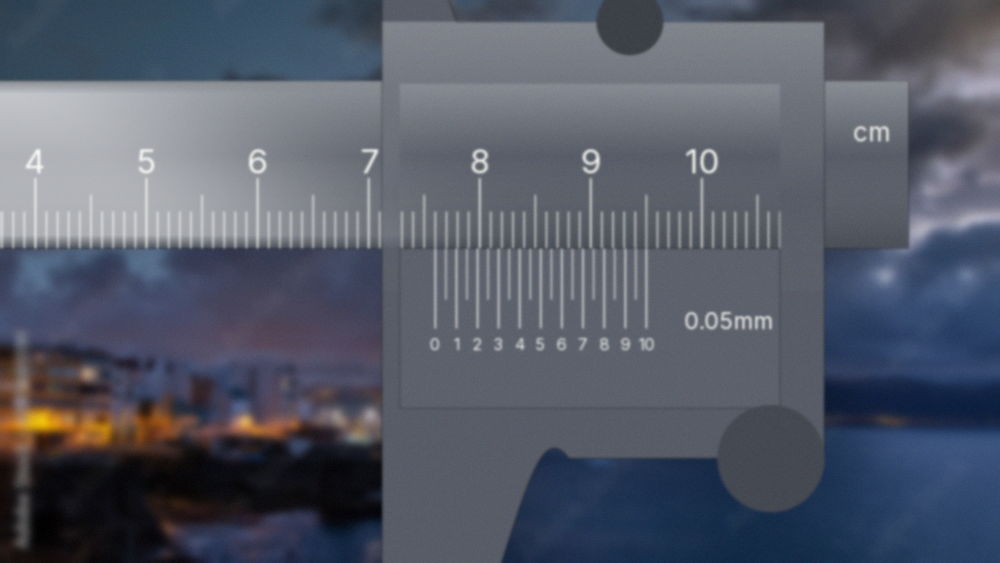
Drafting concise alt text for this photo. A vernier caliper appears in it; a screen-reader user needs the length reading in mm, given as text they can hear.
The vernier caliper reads 76.0 mm
